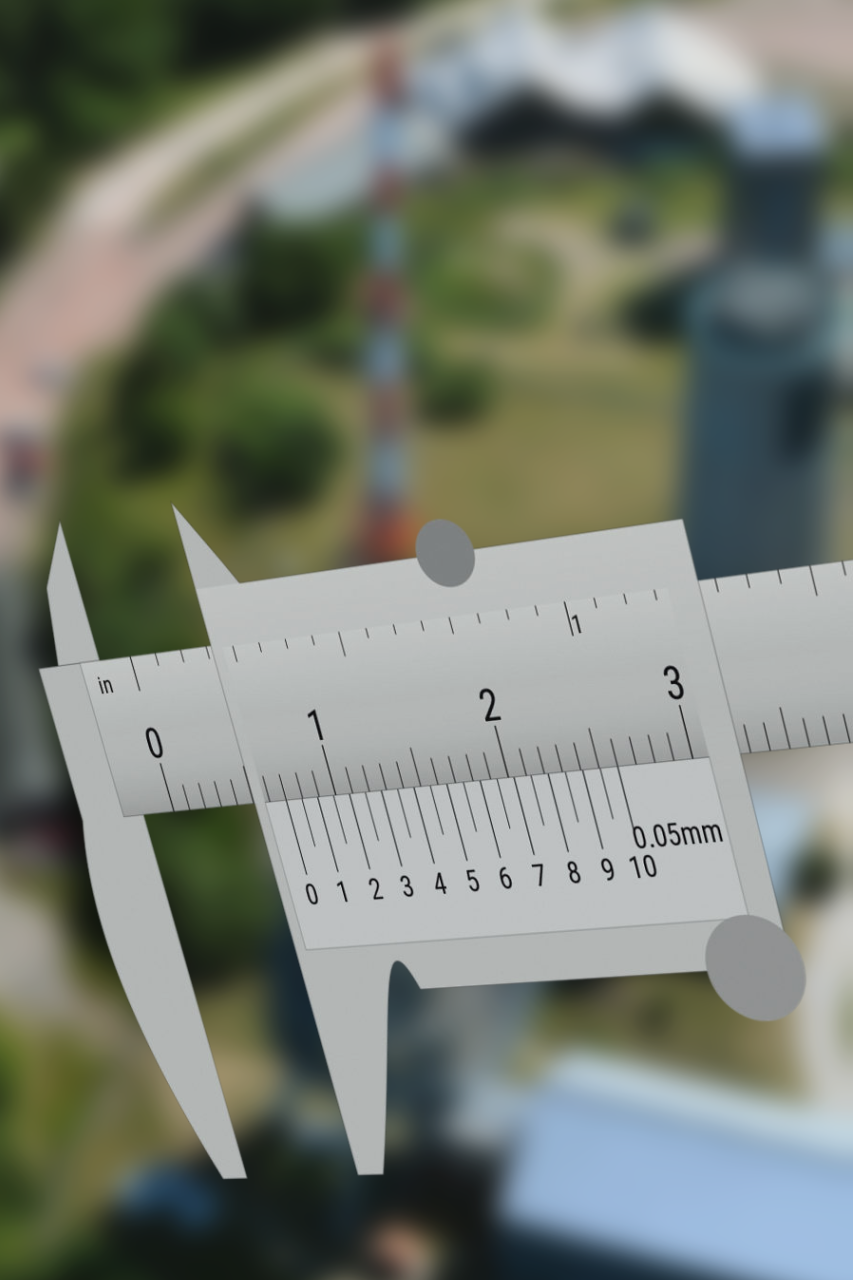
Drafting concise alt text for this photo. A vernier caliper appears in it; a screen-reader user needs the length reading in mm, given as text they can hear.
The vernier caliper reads 7.0 mm
